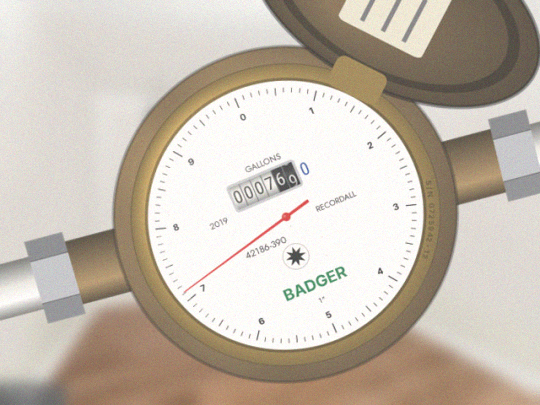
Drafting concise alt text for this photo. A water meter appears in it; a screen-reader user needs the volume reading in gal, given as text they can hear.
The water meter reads 7687.1 gal
